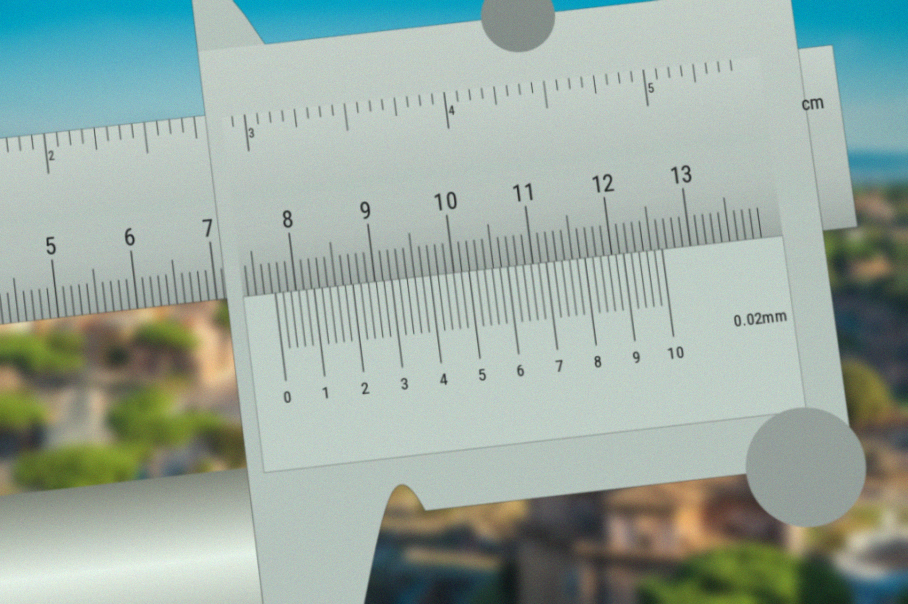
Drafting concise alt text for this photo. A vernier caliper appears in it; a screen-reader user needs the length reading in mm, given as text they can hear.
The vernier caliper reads 77.4 mm
